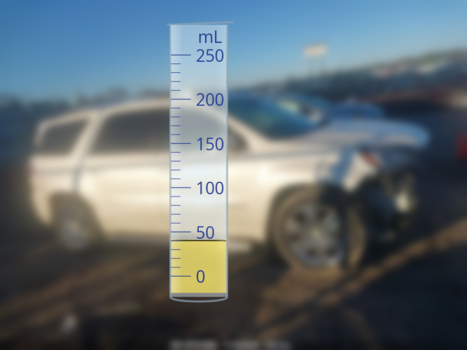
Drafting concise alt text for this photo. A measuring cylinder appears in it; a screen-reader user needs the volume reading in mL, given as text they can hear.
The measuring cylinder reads 40 mL
